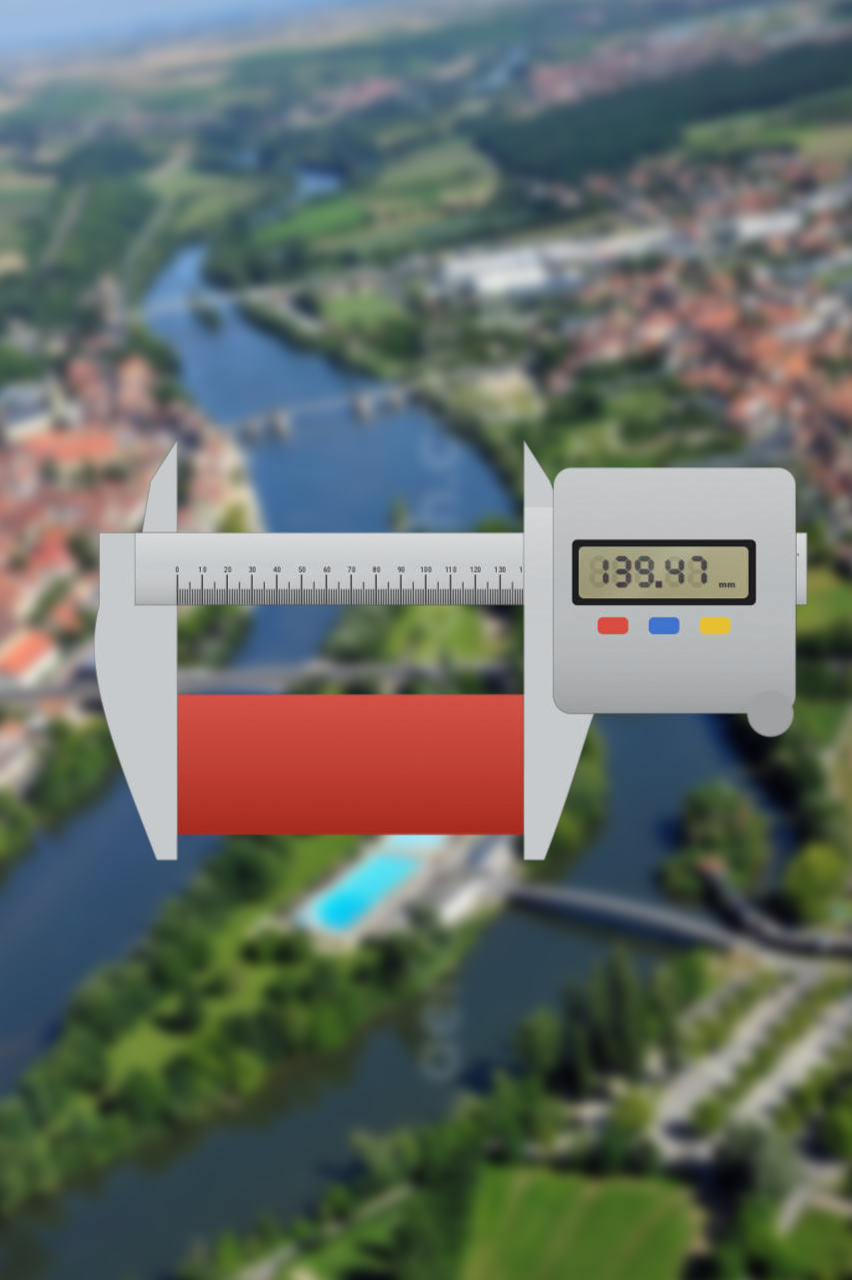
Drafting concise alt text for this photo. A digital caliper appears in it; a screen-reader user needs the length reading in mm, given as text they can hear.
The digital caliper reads 139.47 mm
